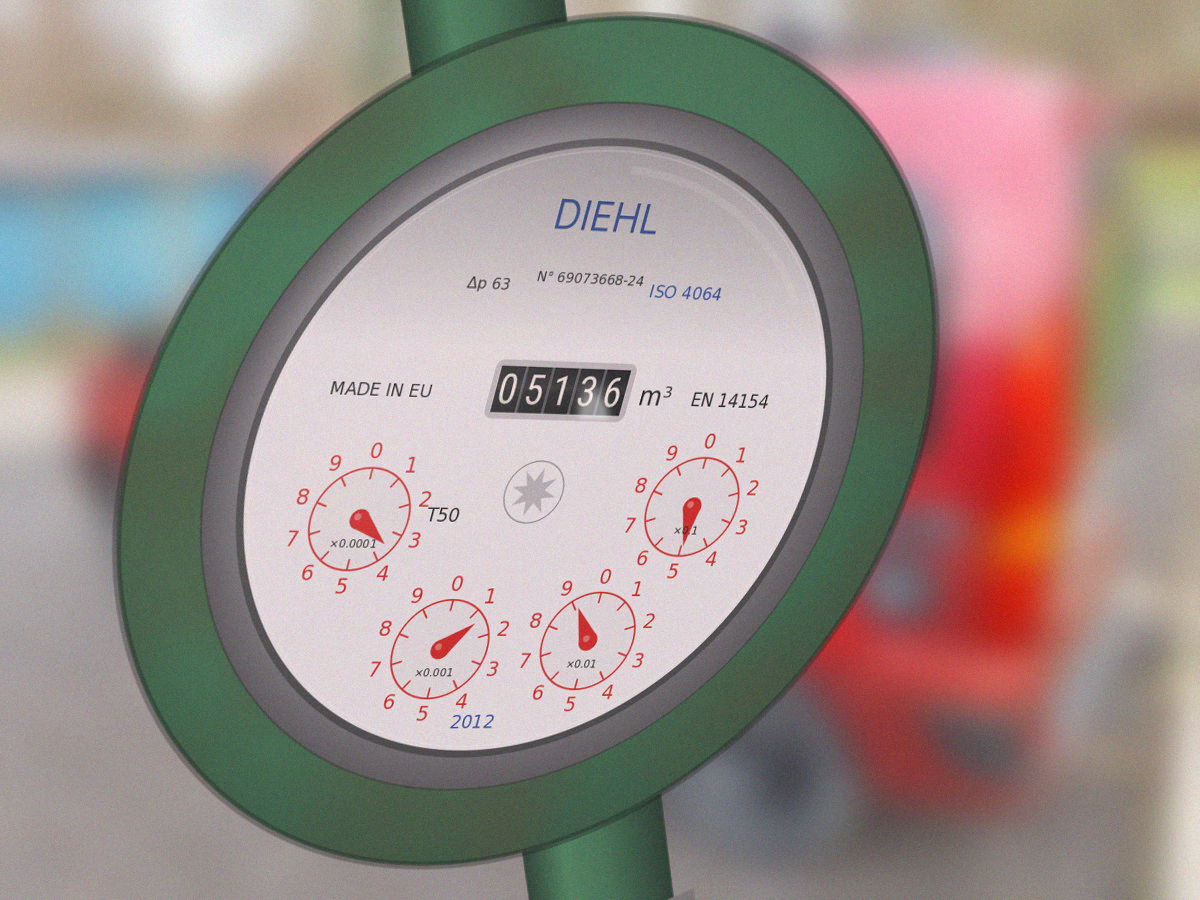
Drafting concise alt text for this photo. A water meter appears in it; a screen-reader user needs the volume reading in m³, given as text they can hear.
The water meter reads 5136.4913 m³
